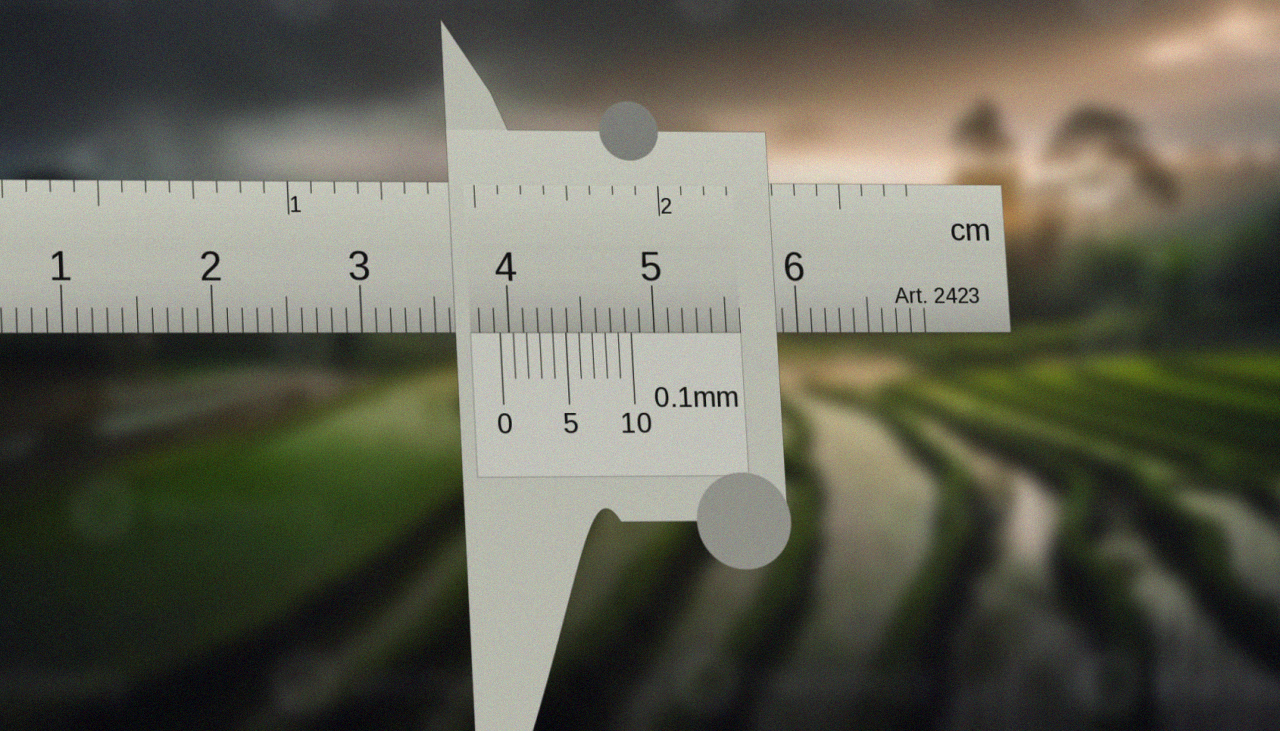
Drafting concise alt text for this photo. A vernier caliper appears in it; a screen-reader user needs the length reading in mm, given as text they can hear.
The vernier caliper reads 39.4 mm
